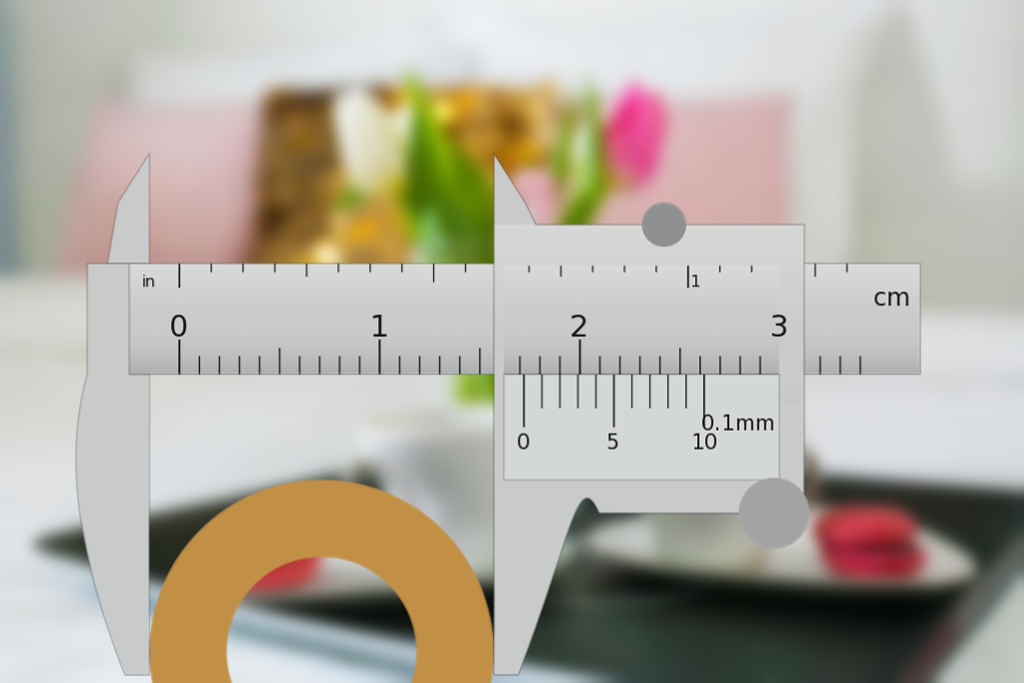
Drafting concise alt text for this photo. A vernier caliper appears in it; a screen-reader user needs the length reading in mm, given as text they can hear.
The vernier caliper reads 17.2 mm
